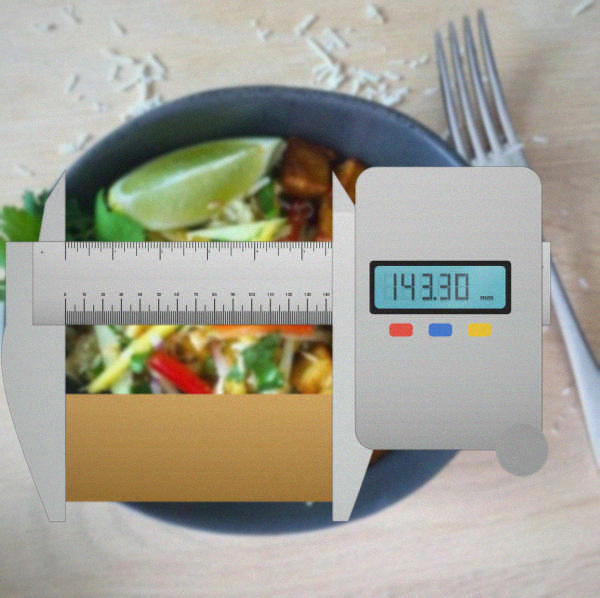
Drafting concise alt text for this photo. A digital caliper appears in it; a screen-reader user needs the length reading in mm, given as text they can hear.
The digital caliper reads 143.30 mm
